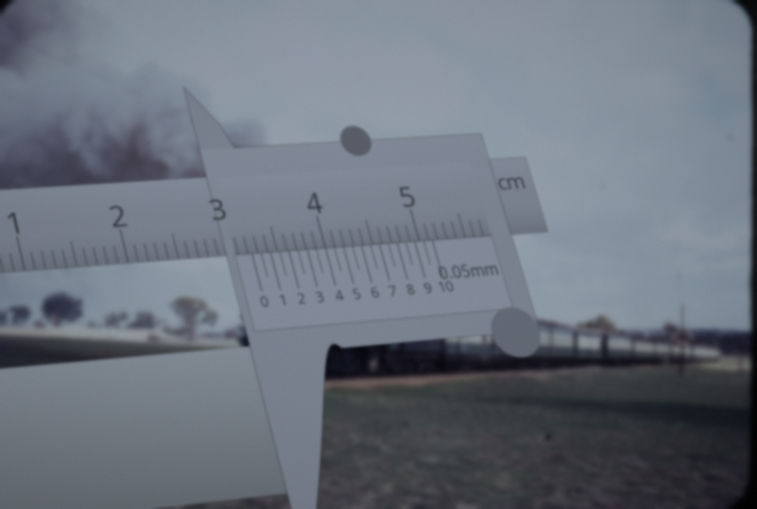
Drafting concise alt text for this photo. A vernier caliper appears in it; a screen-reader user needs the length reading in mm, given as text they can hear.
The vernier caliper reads 32.4 mm
